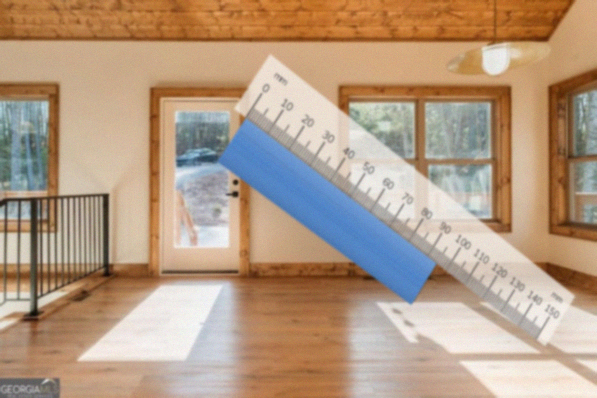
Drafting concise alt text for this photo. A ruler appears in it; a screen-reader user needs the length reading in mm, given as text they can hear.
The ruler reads 95 mm
